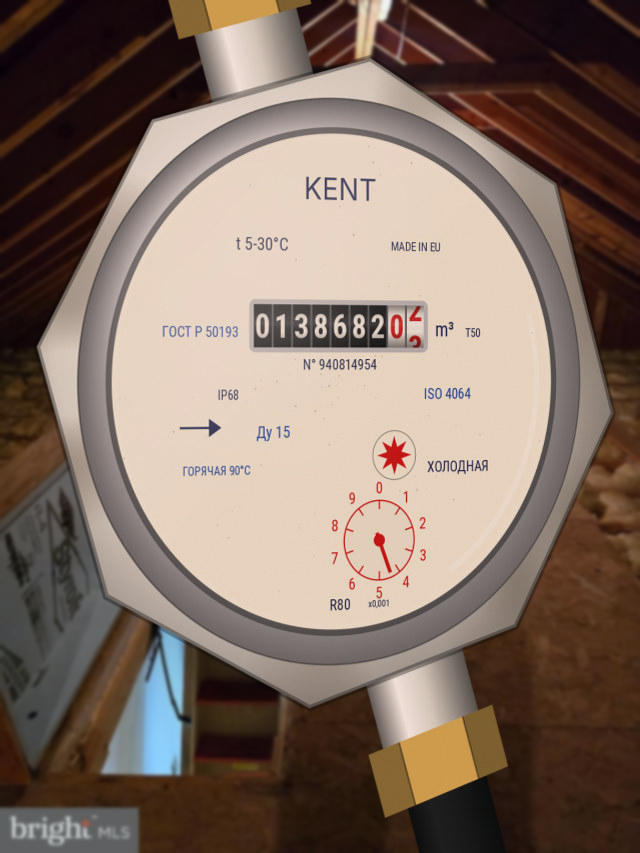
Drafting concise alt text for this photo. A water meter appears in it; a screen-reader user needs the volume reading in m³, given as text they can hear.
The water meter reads 138682.024 m³
